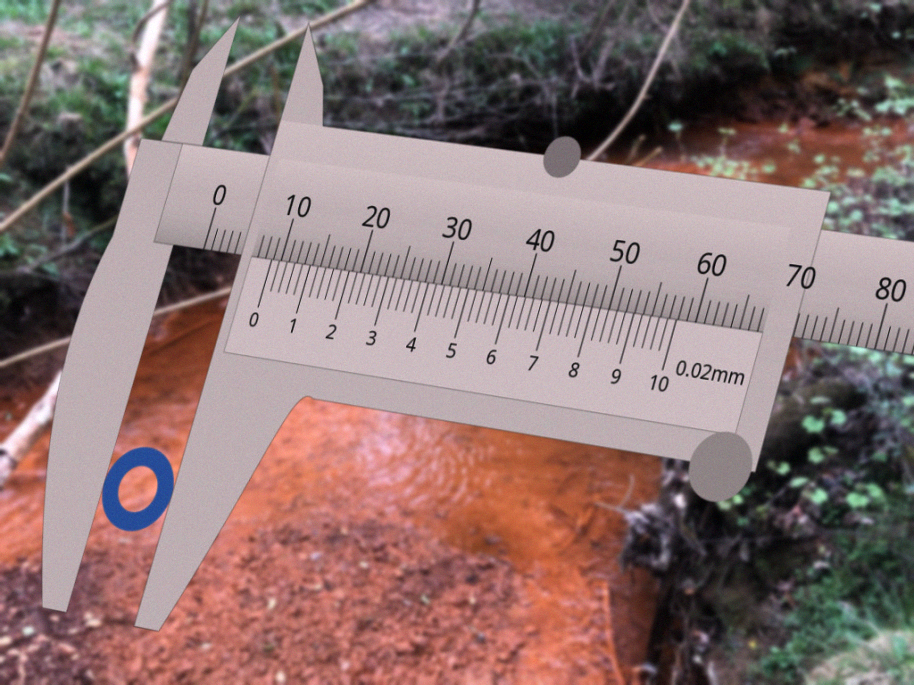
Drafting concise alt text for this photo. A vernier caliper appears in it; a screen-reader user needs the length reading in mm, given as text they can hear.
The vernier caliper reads 8.8 mm
